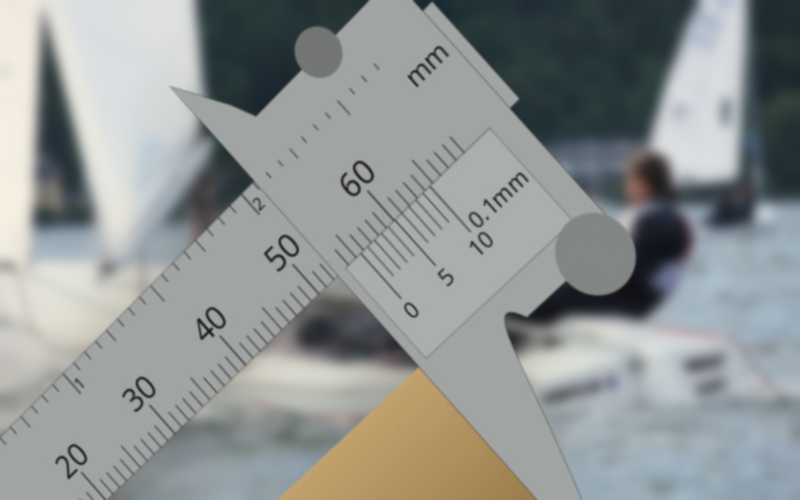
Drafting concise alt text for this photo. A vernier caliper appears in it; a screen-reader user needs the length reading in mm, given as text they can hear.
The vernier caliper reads 55.6 mm
